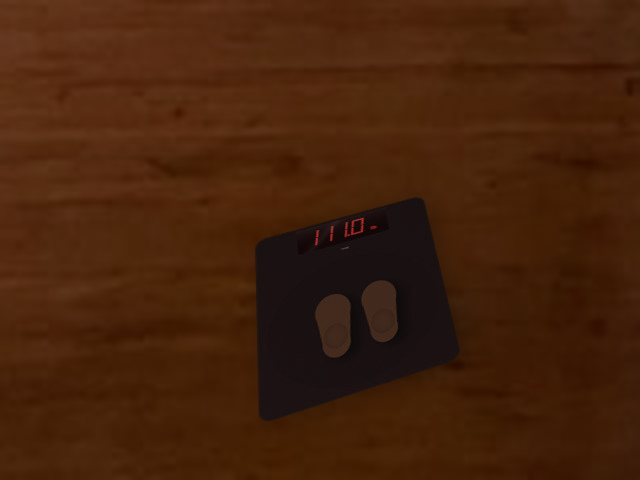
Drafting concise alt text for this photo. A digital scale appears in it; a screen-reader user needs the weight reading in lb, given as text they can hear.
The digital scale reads 111.0 lb
